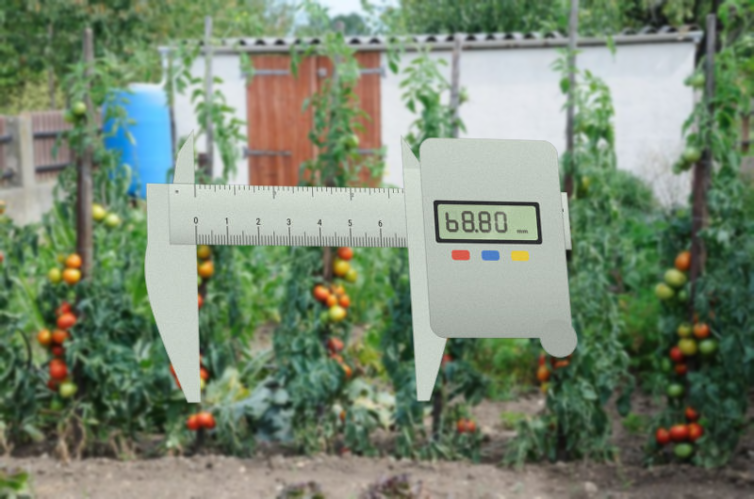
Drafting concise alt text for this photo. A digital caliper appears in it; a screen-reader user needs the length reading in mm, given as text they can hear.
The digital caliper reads 68.80 mm
